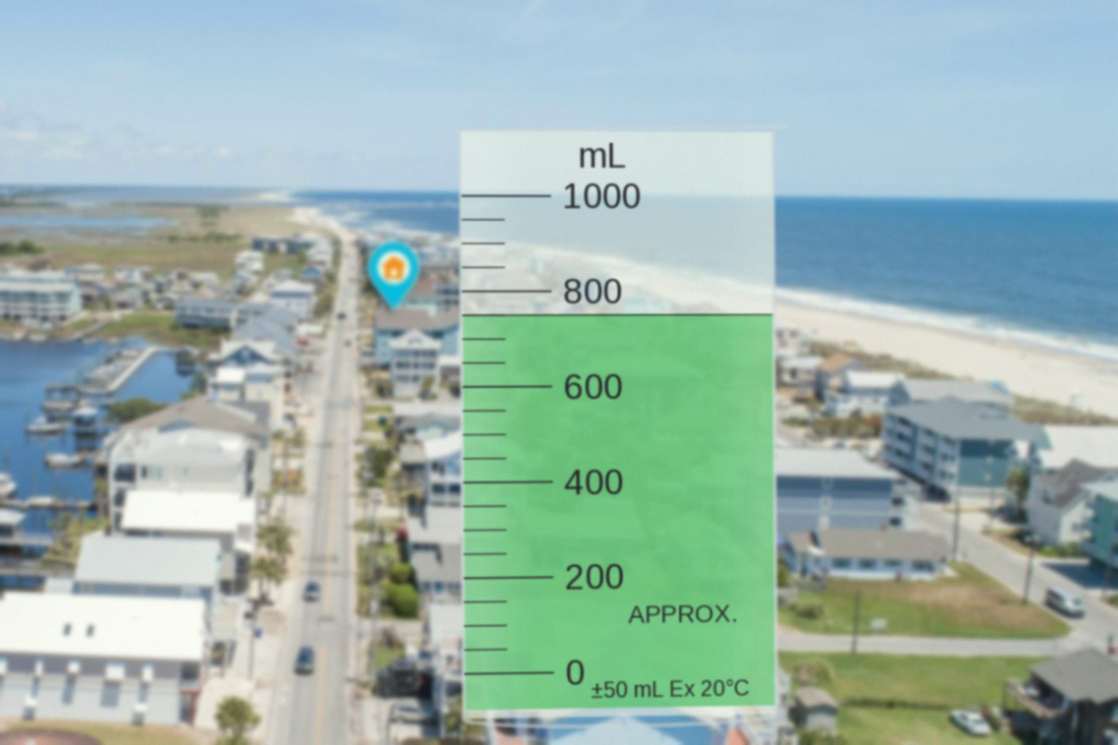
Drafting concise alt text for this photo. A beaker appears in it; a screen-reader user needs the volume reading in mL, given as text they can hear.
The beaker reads 750 mL
